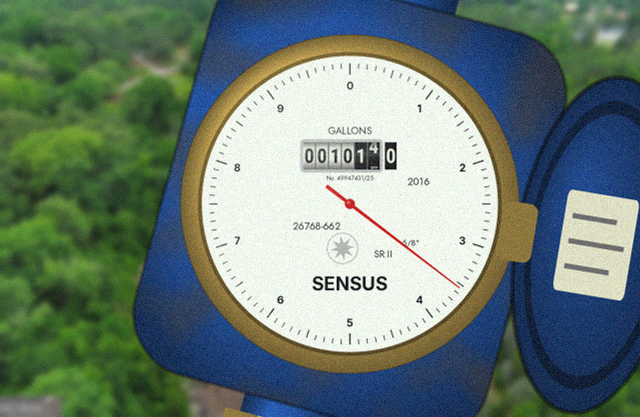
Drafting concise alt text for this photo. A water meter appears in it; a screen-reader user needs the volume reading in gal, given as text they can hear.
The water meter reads 10143.5 gal
